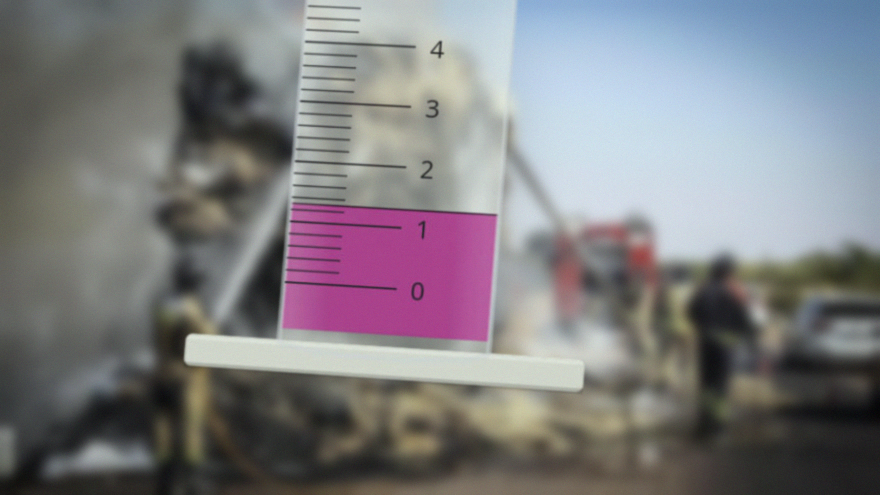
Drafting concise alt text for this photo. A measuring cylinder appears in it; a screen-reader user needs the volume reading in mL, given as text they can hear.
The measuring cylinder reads 1.3 mL
